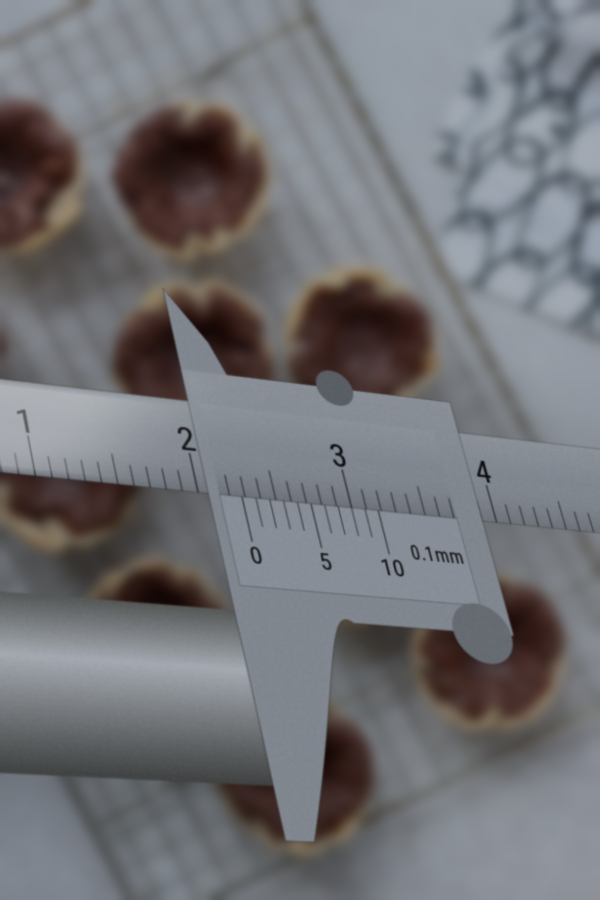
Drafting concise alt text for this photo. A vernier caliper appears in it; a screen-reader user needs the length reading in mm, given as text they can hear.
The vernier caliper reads 22.8 mm
